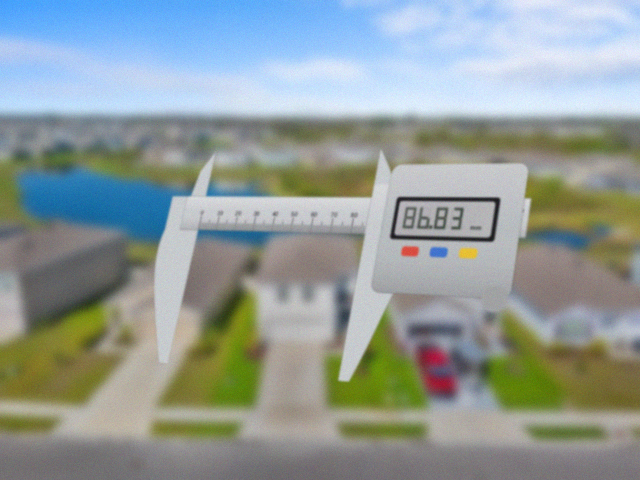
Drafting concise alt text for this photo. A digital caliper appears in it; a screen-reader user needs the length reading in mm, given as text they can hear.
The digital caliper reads 86.83 mm
